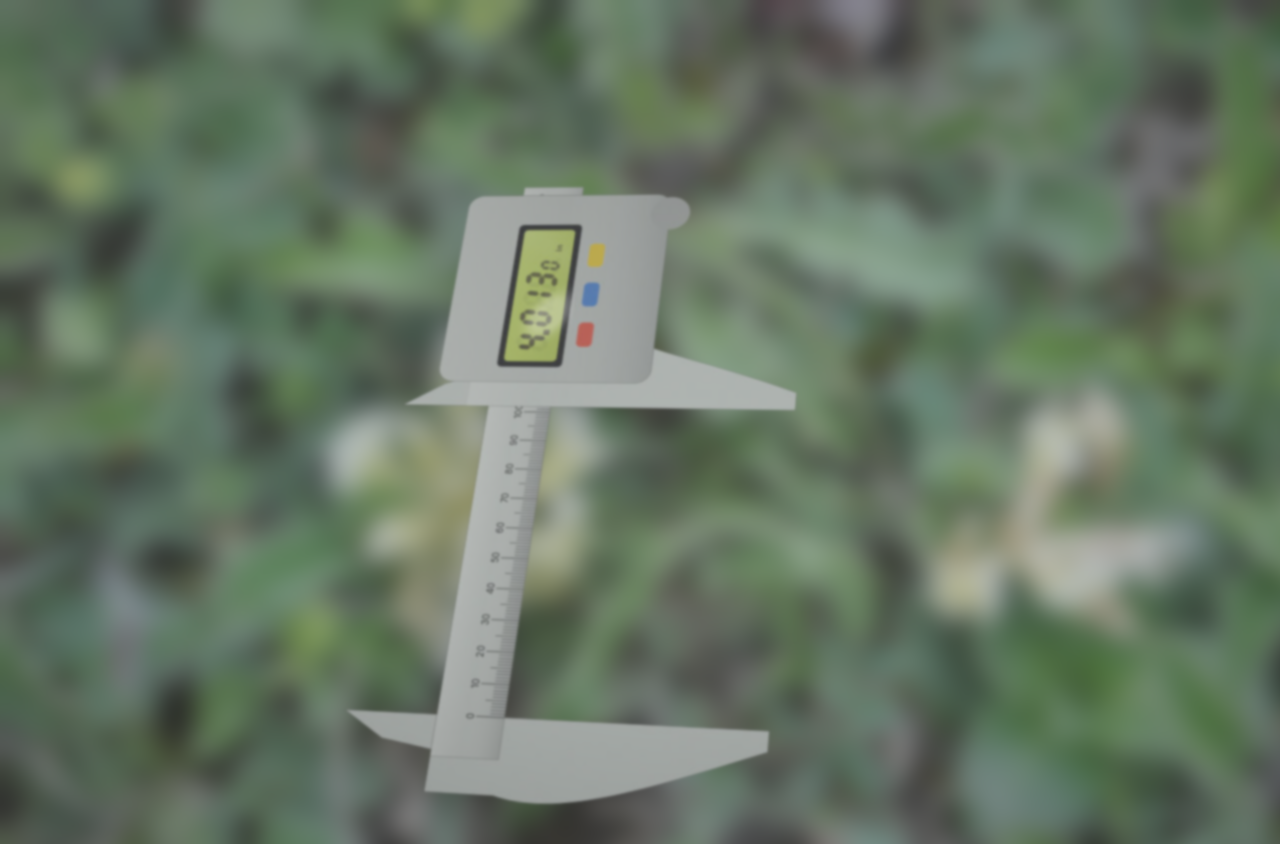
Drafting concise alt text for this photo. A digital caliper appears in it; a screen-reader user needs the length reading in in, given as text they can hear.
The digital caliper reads 4.0130 in
